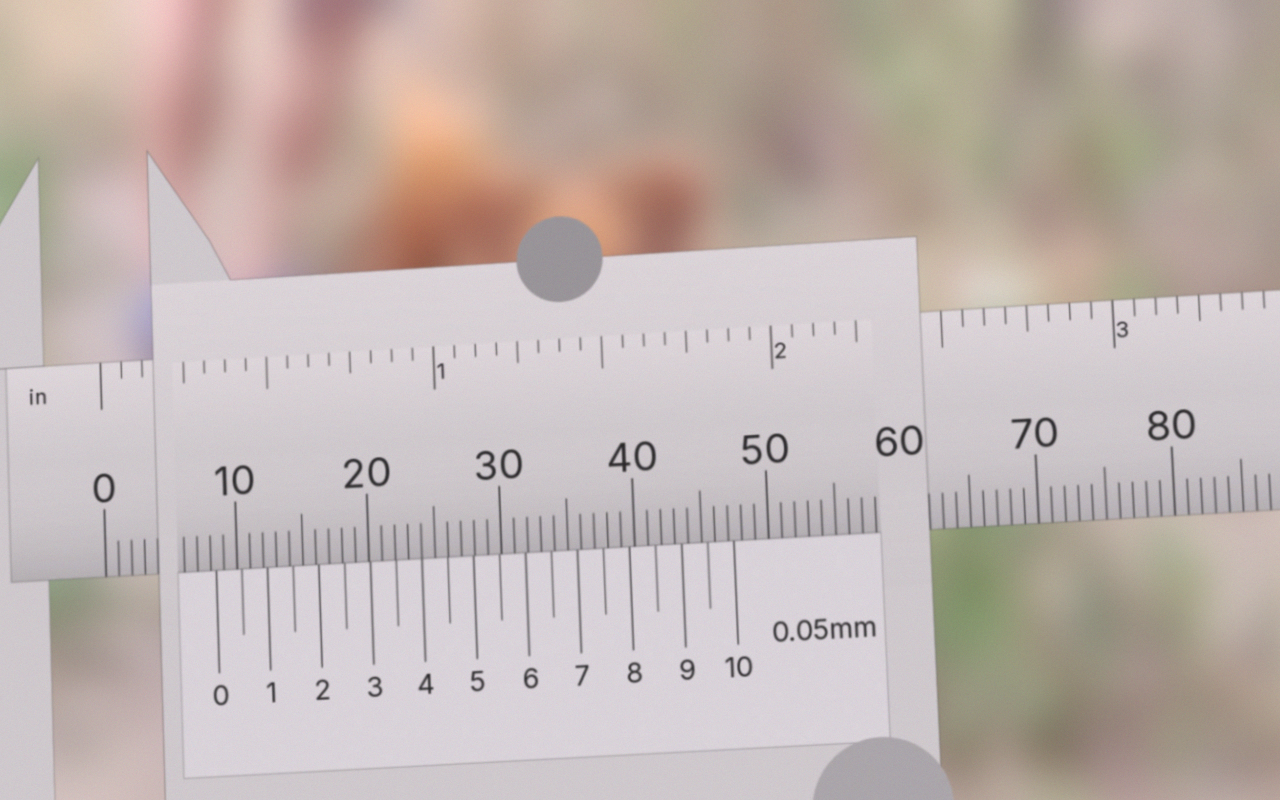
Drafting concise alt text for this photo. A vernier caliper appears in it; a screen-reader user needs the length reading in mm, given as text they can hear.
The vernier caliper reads 8.4 mm
